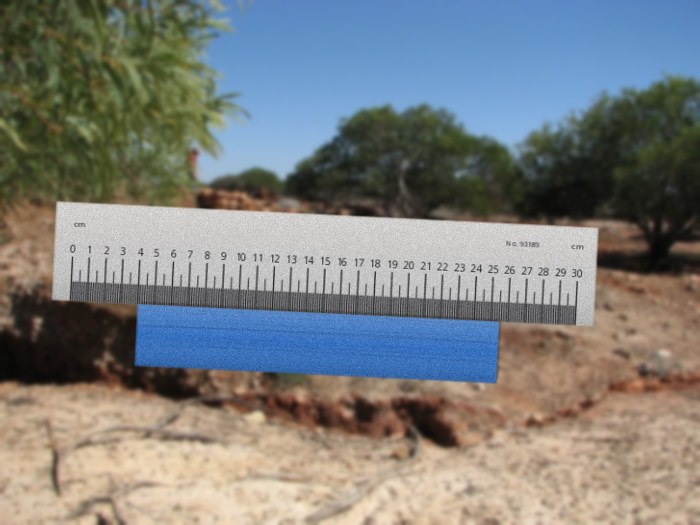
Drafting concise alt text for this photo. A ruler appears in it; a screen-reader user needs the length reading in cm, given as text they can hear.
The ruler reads 21.5 cm
